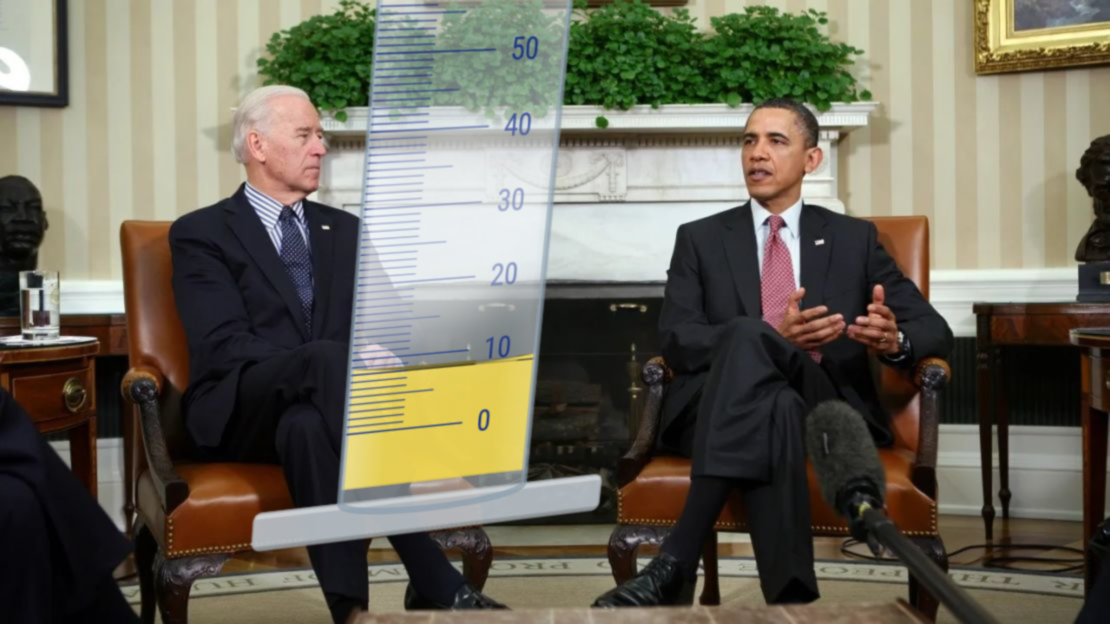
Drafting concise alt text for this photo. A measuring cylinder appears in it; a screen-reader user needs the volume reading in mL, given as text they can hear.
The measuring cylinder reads 8 mL
